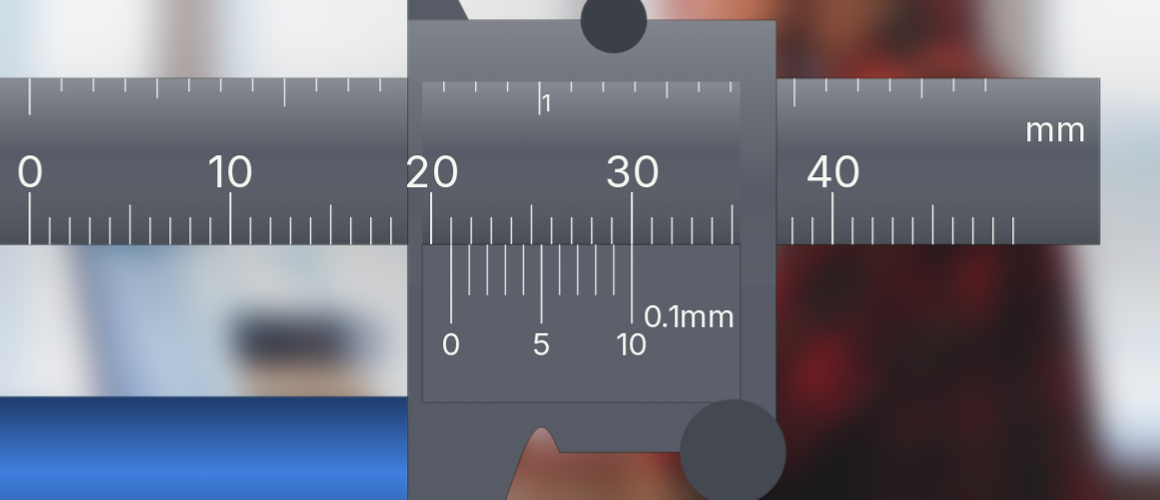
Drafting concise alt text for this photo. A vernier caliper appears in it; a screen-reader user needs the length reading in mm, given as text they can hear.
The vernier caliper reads 21.0 mm
